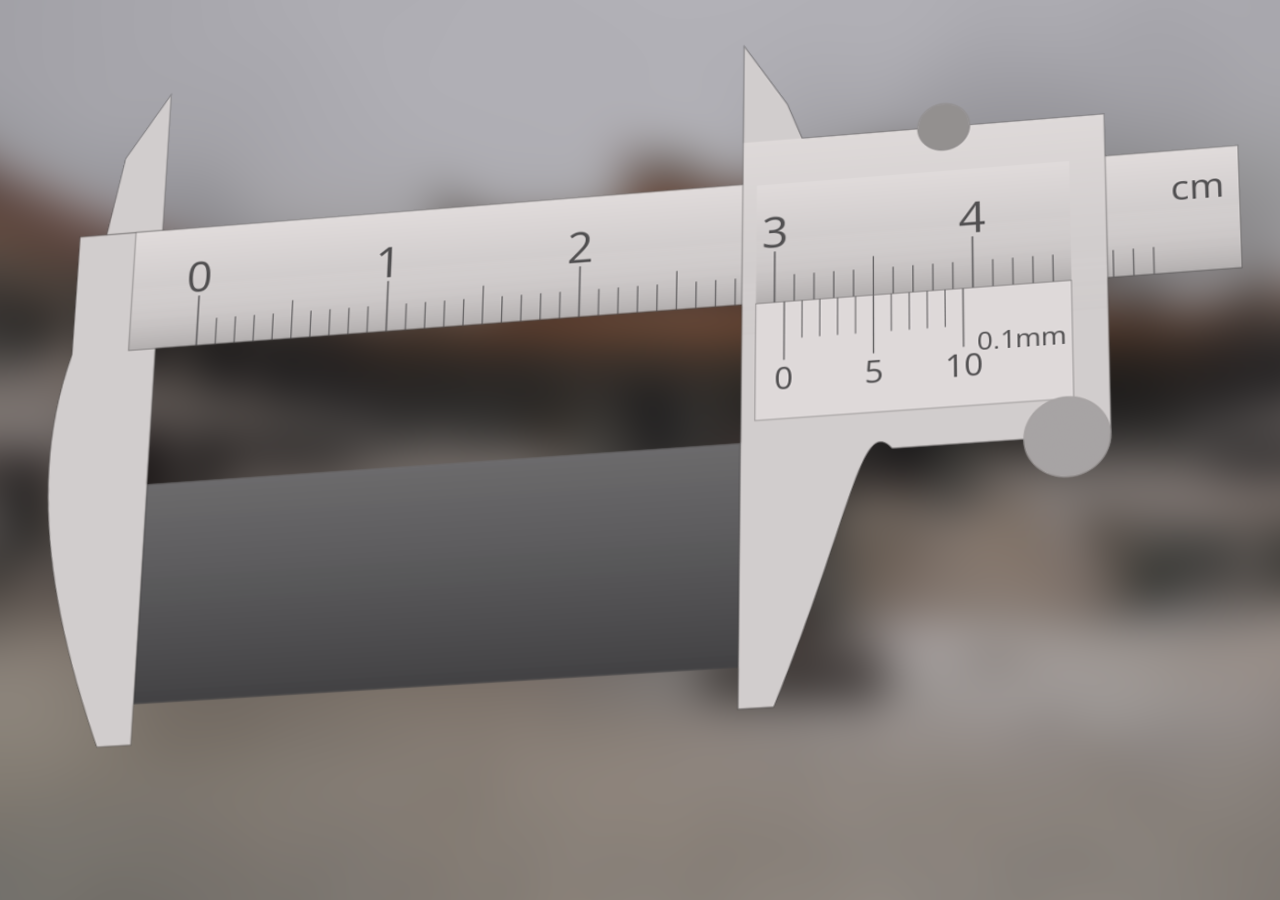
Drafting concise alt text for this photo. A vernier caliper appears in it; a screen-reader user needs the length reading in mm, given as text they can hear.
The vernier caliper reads 30.5 mm
